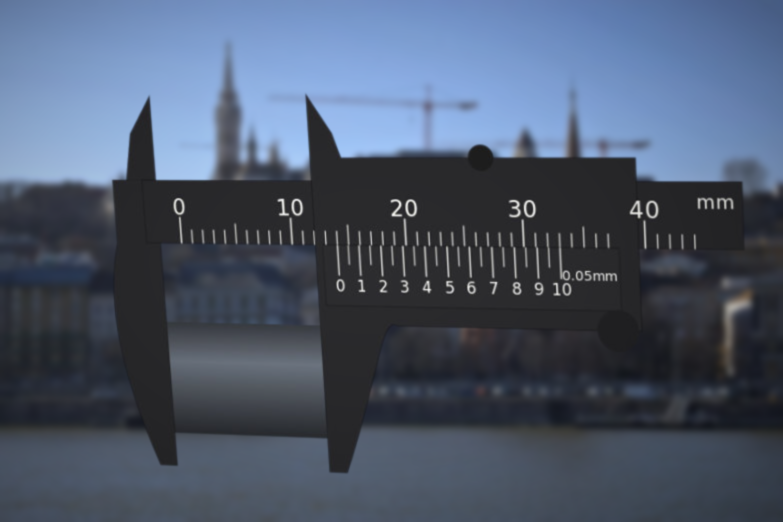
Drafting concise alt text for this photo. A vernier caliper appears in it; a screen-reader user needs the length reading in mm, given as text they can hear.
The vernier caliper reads 14.0 mm
